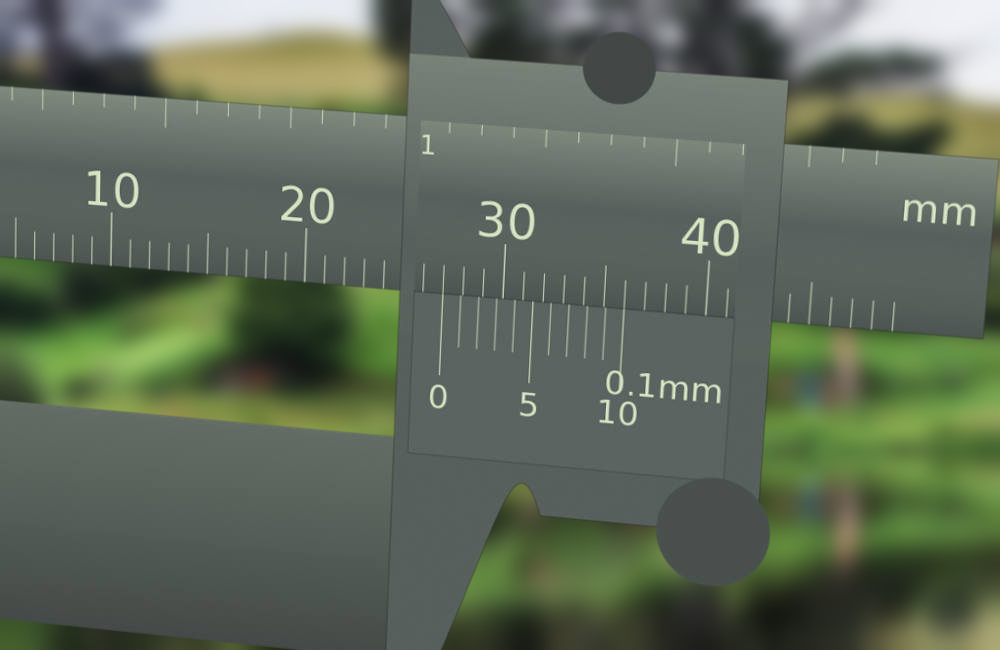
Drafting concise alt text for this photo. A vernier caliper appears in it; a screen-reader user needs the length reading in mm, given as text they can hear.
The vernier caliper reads 27.0 mm
